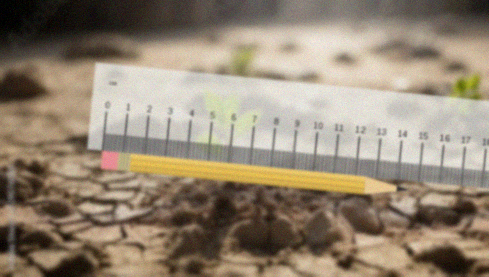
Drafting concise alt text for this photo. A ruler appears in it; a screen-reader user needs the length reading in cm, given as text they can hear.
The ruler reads 14.5 cm
